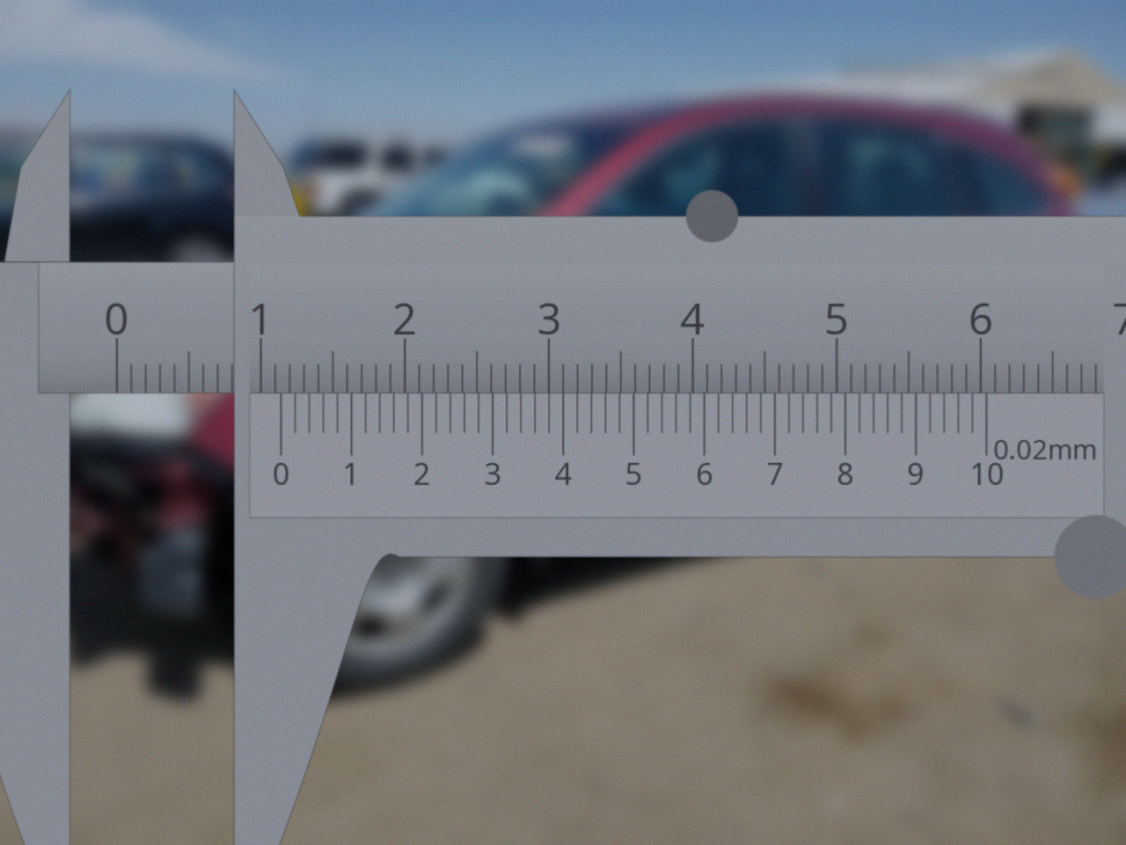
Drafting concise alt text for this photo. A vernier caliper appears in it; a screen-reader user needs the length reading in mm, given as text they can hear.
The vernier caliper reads 11.4 mm
